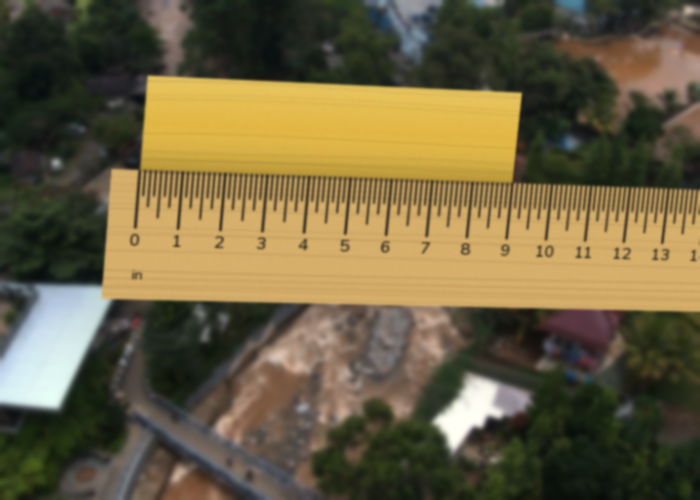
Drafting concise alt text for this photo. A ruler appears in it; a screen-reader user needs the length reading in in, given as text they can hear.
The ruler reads 9 in
